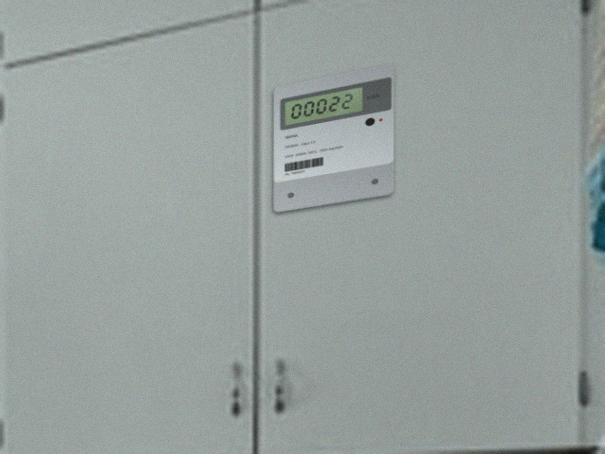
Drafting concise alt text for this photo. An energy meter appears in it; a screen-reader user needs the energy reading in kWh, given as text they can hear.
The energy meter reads 22 kWh
